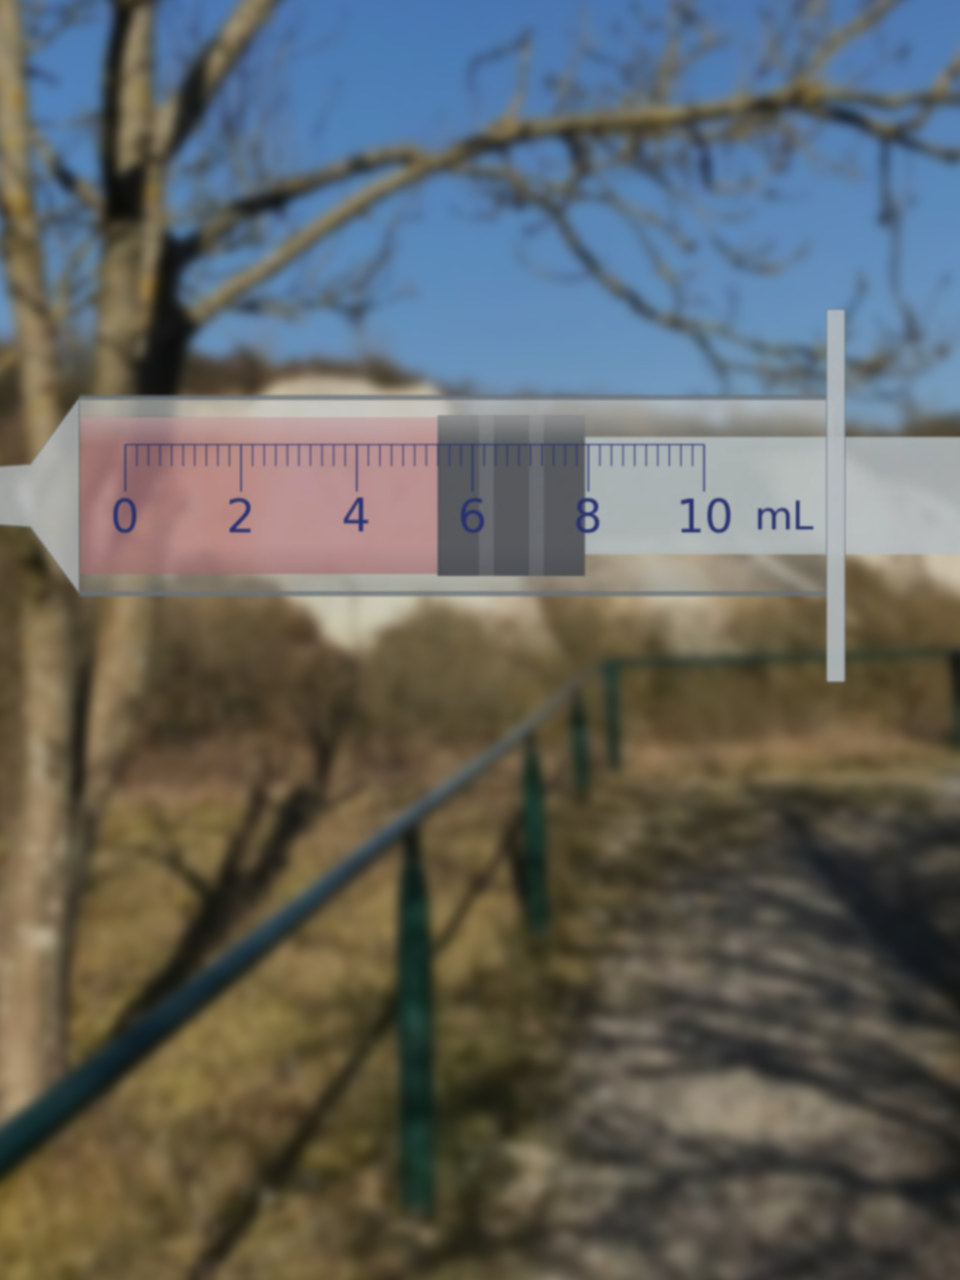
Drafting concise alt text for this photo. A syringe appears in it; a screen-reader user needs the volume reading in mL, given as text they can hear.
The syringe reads 5.4 mL
